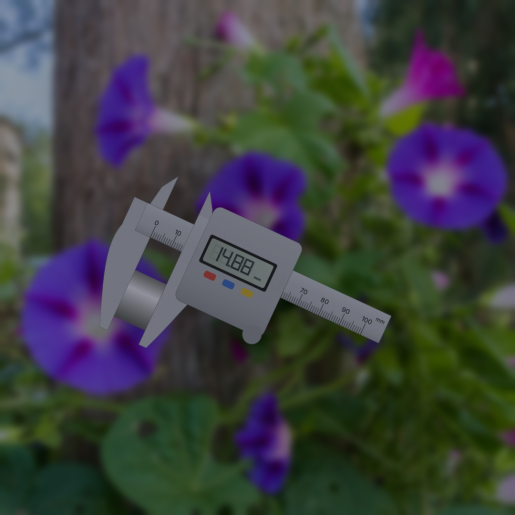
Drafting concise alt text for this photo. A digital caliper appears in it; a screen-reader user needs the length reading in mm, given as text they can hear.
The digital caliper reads 14.88 mm
